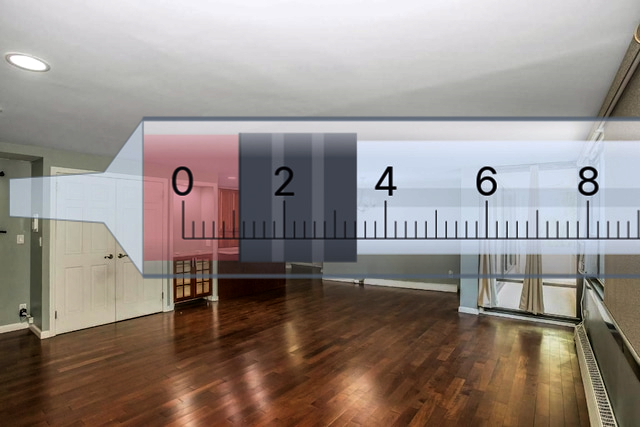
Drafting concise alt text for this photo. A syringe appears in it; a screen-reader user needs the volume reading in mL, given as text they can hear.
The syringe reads 1.1 mL
